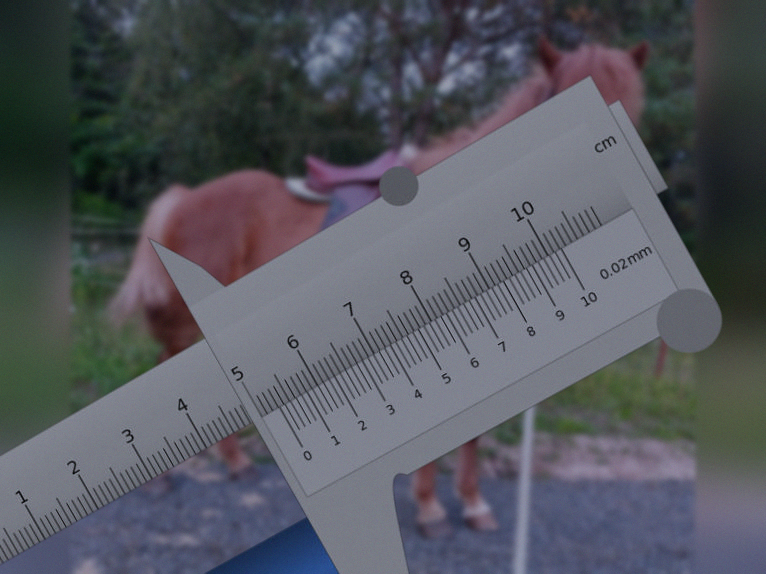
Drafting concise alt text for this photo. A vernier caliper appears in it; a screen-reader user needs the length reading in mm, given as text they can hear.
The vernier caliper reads 53.2 mm
